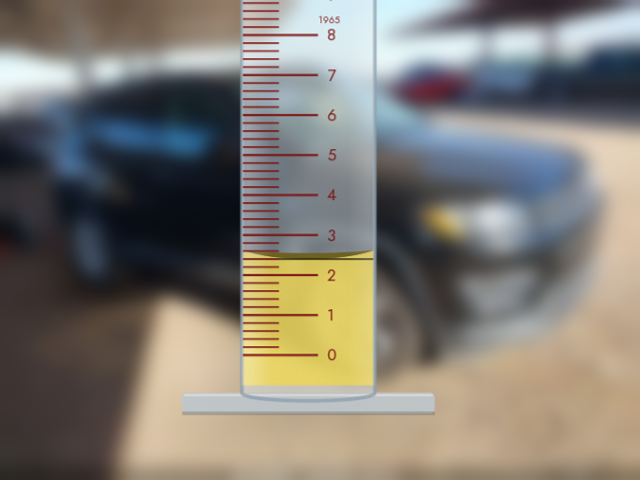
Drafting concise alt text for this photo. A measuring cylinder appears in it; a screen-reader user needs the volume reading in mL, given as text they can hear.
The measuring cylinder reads 2.4 mL
